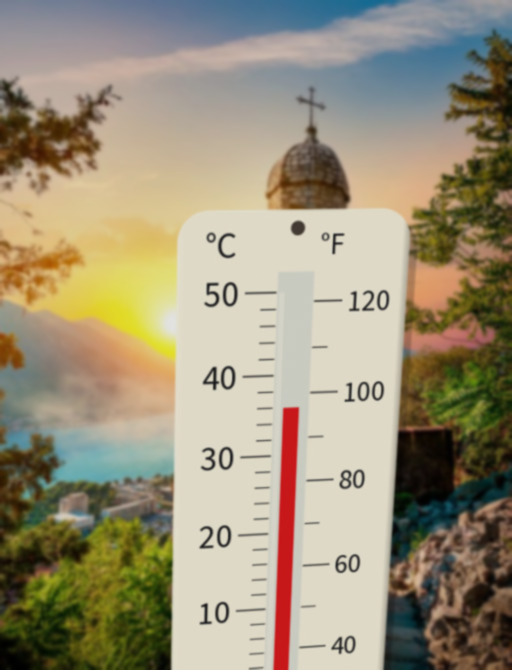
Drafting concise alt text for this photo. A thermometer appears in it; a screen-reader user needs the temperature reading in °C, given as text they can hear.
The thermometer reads 36 °C
